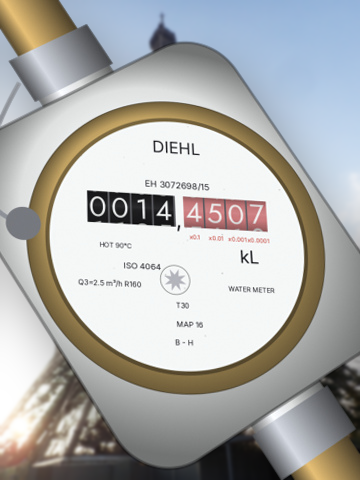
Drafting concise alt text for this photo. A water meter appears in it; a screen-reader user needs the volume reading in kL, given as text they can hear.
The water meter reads 14.4507 kL
